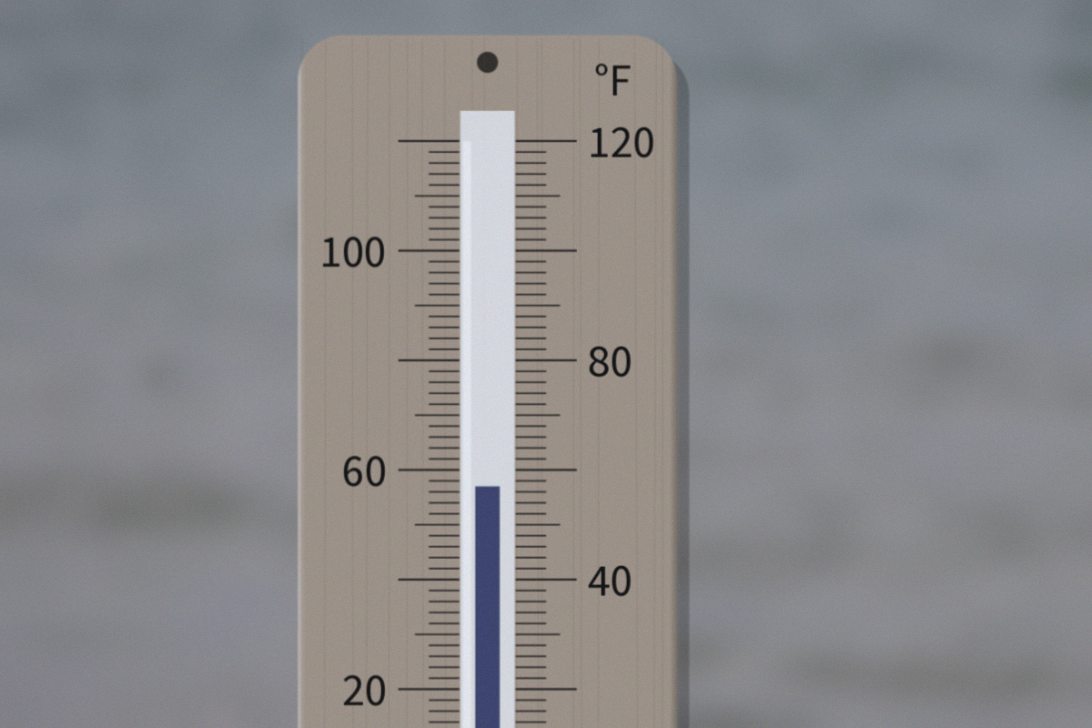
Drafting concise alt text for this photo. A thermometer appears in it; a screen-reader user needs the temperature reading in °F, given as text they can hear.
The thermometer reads 57 °F
